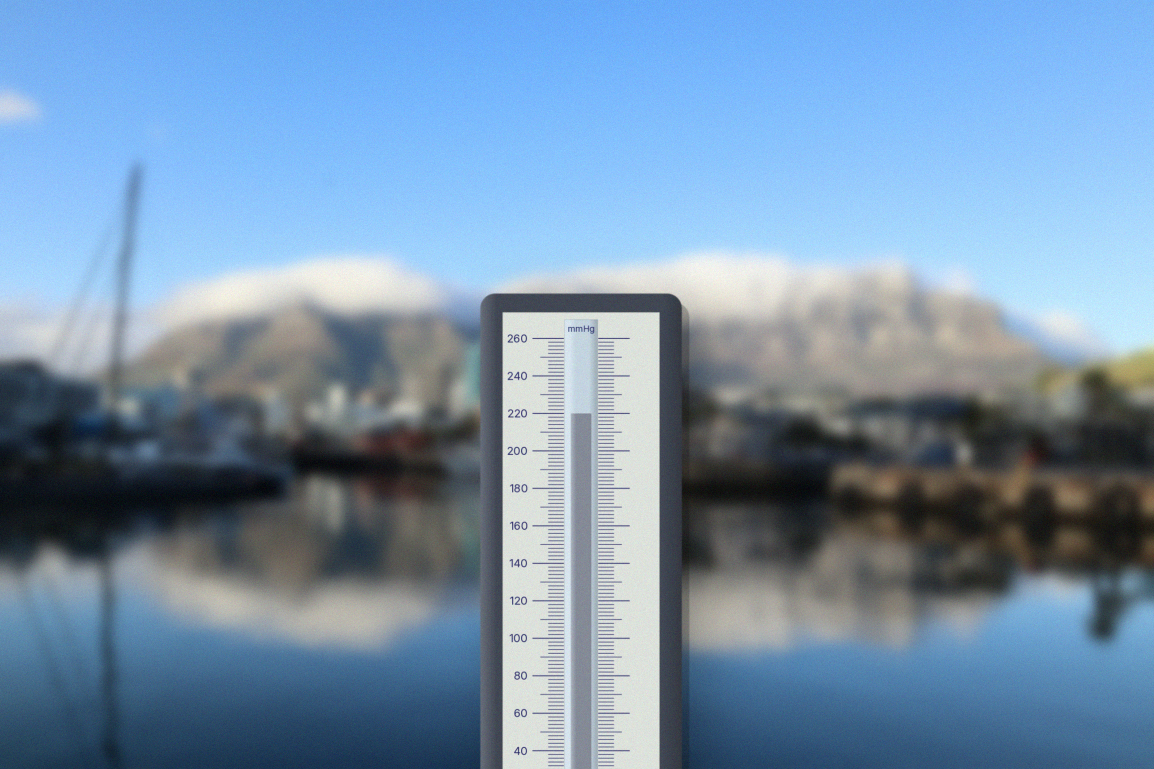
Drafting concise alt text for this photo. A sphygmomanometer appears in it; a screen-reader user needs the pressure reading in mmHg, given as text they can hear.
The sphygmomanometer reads 220 mmHg
